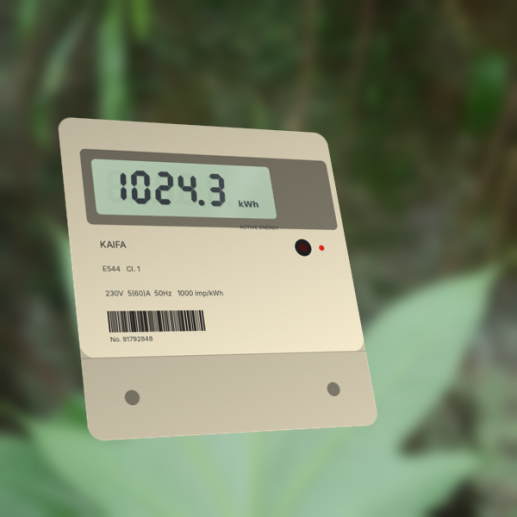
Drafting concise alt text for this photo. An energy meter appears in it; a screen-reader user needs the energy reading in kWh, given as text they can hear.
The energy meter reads 1024.3 kWh
